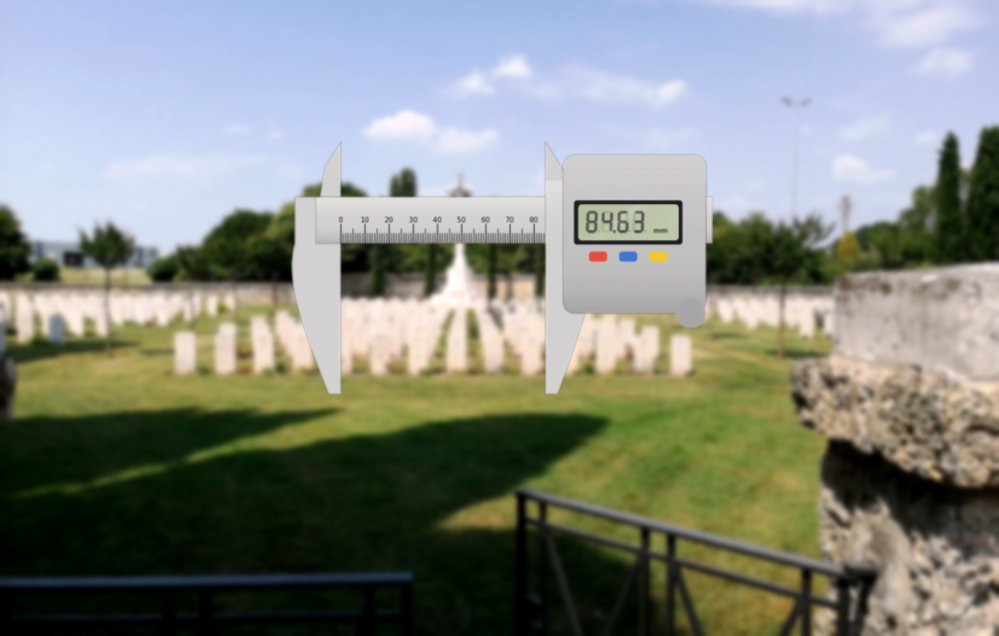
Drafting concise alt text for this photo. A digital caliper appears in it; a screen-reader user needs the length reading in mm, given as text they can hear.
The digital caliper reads 84.63 mm
